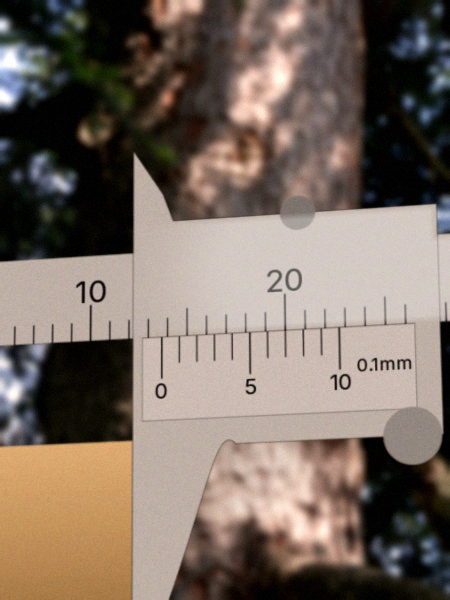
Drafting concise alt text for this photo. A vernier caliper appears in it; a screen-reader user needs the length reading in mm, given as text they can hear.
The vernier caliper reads 13.7 mm
